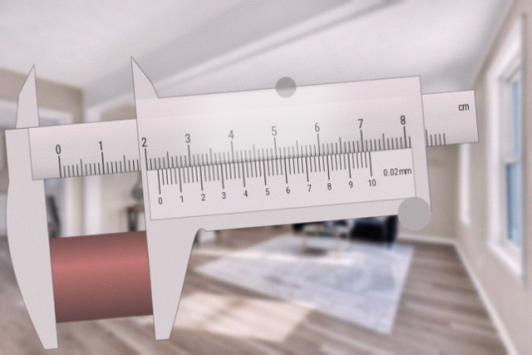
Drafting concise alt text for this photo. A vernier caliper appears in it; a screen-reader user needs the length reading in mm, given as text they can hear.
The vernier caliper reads 22.5 mm
